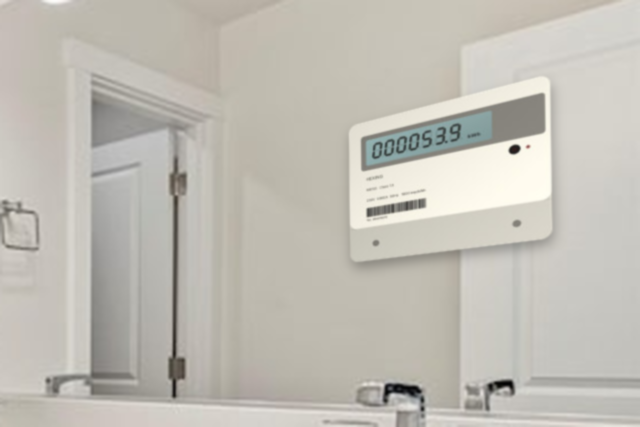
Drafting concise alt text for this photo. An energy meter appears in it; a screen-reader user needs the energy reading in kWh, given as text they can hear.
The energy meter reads 53.9 kWh
